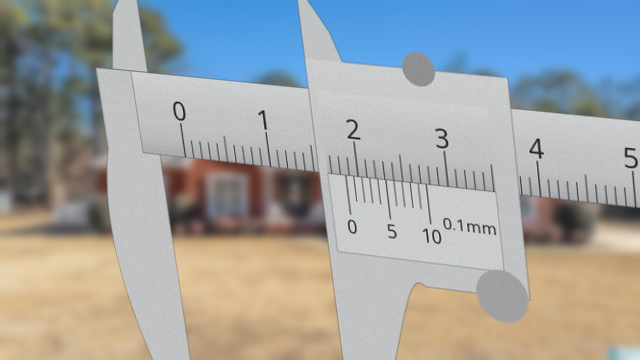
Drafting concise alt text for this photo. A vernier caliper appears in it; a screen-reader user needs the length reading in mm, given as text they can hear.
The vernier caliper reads 18.6 mm
